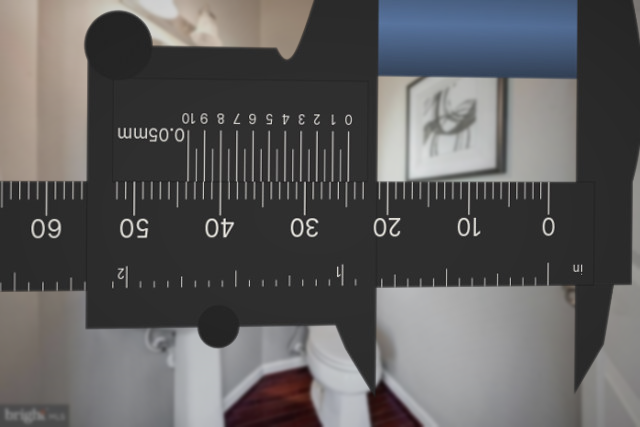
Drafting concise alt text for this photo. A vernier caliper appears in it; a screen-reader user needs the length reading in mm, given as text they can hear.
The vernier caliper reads 24.8 mm
